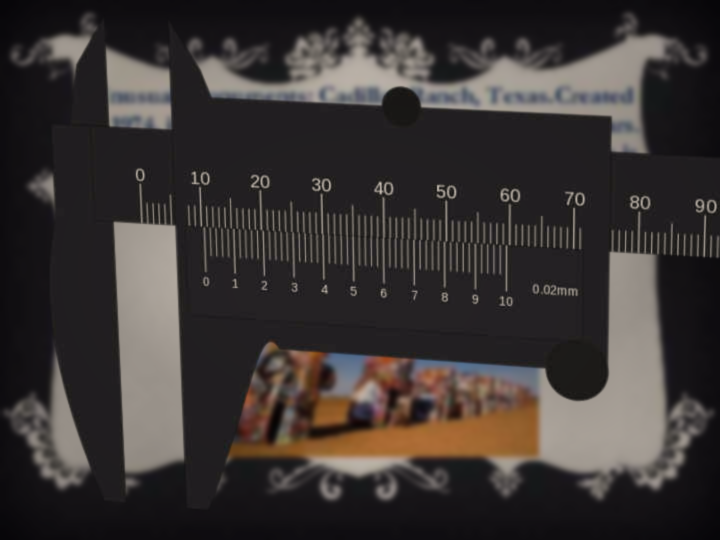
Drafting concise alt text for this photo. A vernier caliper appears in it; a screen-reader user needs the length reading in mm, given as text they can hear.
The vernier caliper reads 10.5 mm
